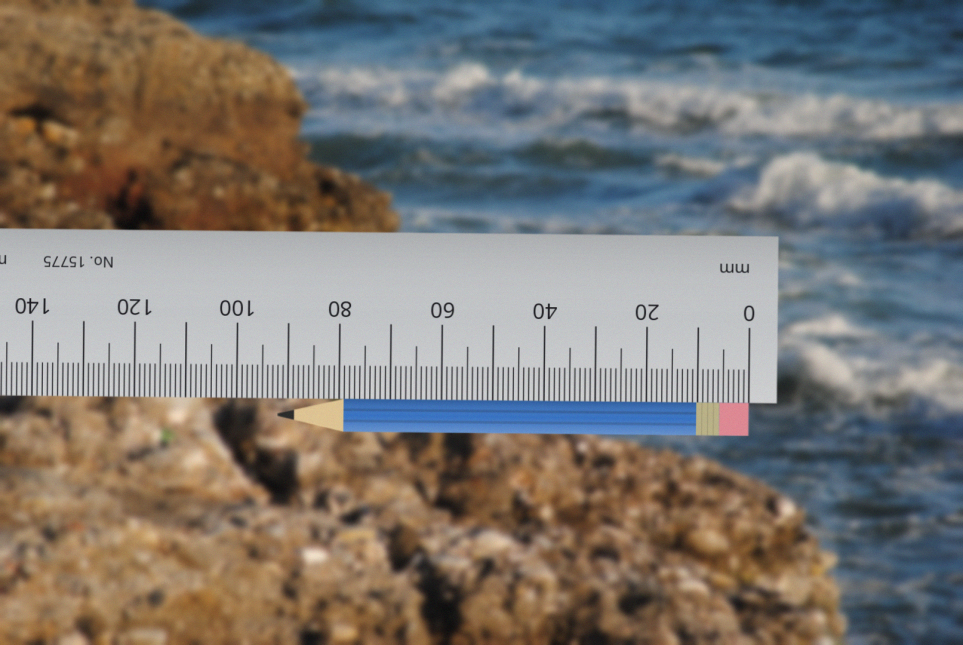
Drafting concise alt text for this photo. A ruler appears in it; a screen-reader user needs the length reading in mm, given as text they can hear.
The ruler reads 92 mm
